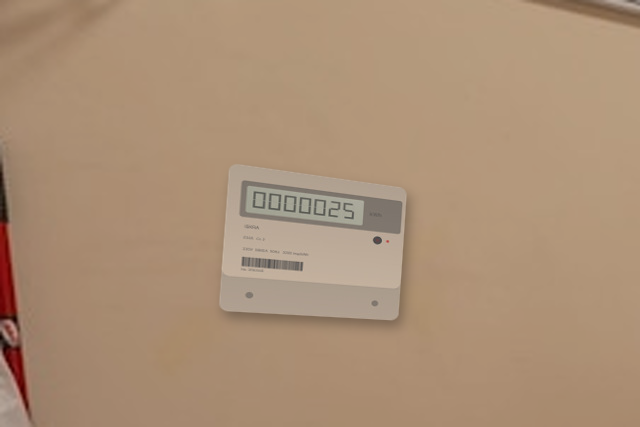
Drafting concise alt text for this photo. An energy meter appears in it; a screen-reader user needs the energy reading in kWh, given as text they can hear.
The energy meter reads 25 kWh
